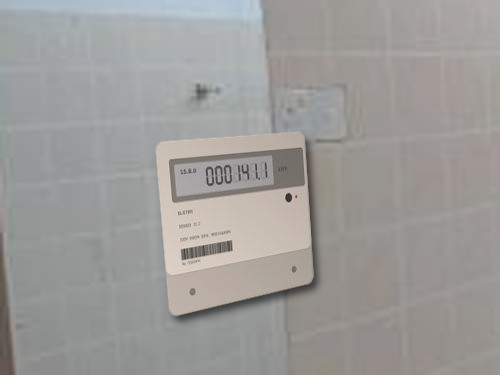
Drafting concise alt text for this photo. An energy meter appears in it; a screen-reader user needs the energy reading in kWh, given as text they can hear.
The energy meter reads 141.1 kWh
